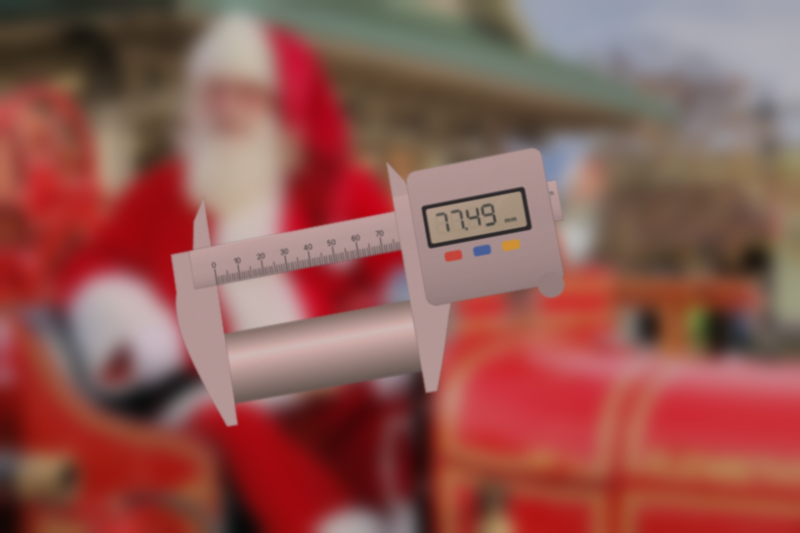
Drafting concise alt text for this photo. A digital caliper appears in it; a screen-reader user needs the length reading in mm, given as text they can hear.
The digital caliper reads 77.49 mm
